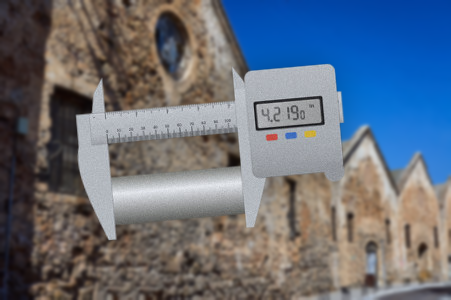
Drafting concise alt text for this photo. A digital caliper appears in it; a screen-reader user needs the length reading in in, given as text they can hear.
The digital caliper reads 4.2190 in
